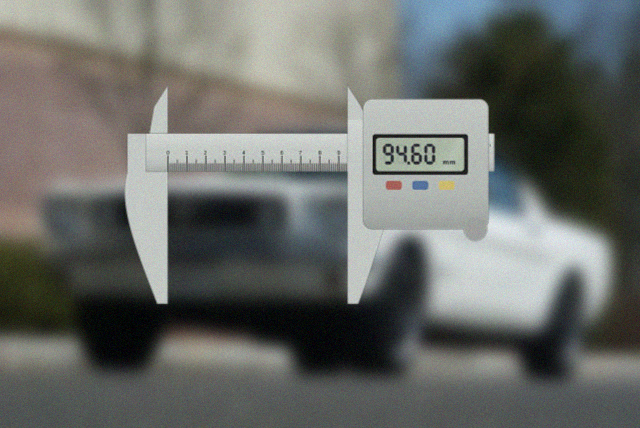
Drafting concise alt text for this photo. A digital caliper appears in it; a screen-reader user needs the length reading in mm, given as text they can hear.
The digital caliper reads 94.60 mm
